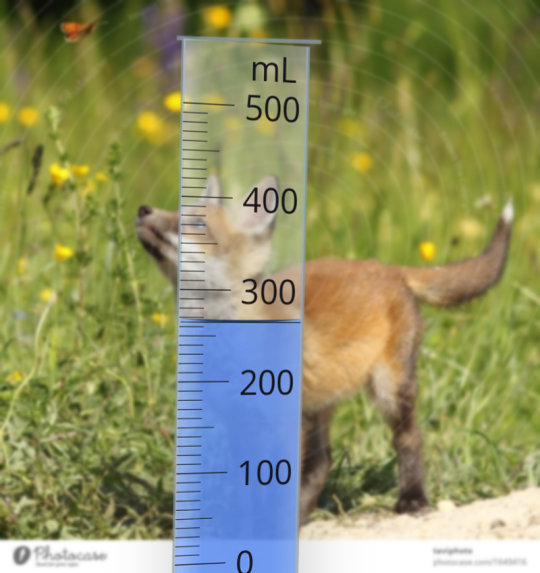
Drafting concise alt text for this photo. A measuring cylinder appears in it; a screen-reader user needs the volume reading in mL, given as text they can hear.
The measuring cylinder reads 265 mL
